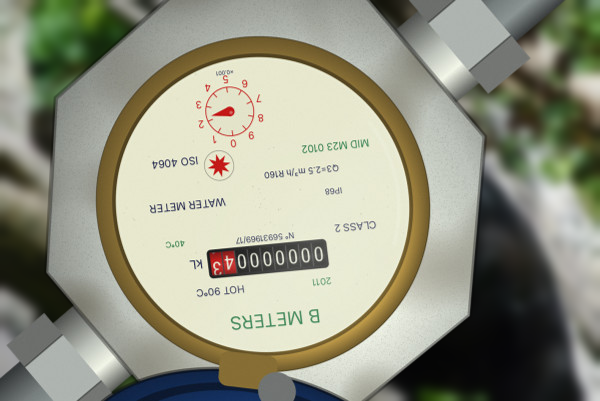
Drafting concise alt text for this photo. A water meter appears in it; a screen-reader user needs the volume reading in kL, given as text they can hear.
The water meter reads 0.432 kL
